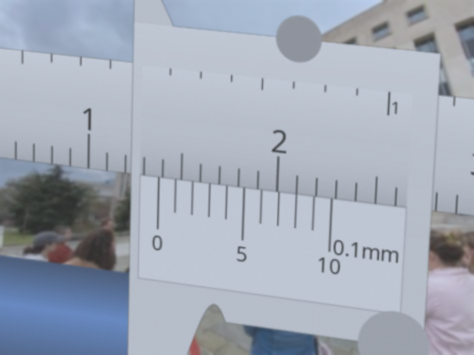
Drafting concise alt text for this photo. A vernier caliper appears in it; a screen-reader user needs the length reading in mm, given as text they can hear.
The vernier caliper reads 13.8 mm
